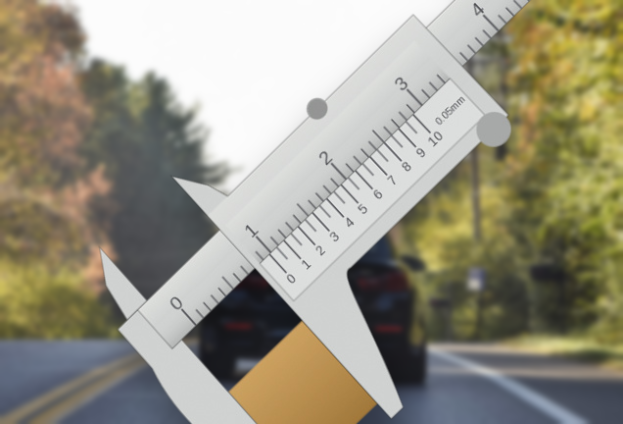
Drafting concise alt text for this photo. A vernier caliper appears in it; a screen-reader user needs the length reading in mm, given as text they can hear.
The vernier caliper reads 9.8 mm
